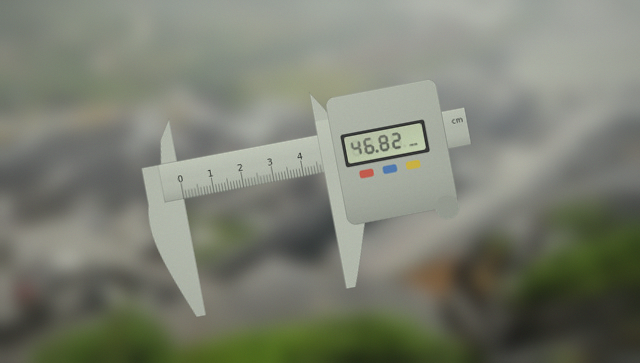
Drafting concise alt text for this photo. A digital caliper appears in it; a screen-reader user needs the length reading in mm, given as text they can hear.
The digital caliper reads 46.82 mm
